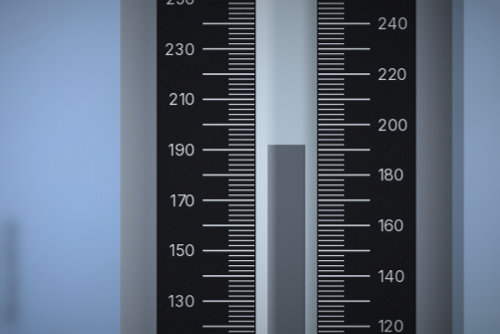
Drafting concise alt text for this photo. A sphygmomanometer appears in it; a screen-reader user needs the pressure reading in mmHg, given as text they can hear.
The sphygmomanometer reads 192 mmHg
